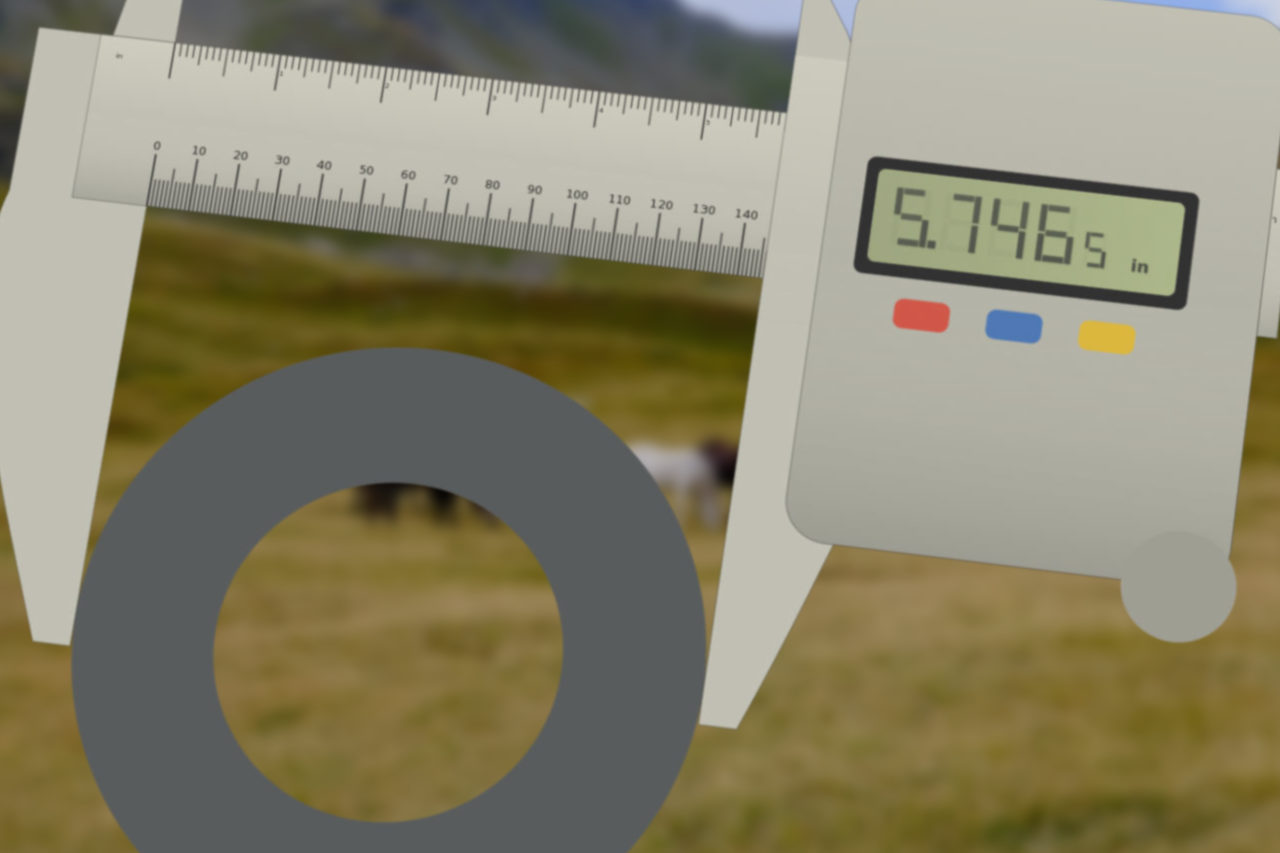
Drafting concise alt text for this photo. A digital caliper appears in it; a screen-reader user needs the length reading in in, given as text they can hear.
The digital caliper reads 5.7465 in
